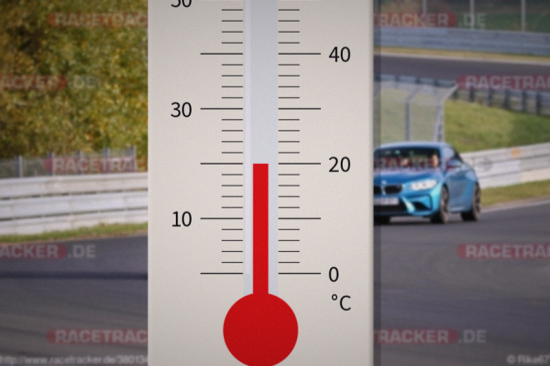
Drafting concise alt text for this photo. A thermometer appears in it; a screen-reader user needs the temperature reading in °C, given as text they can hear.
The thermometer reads 20 °C
